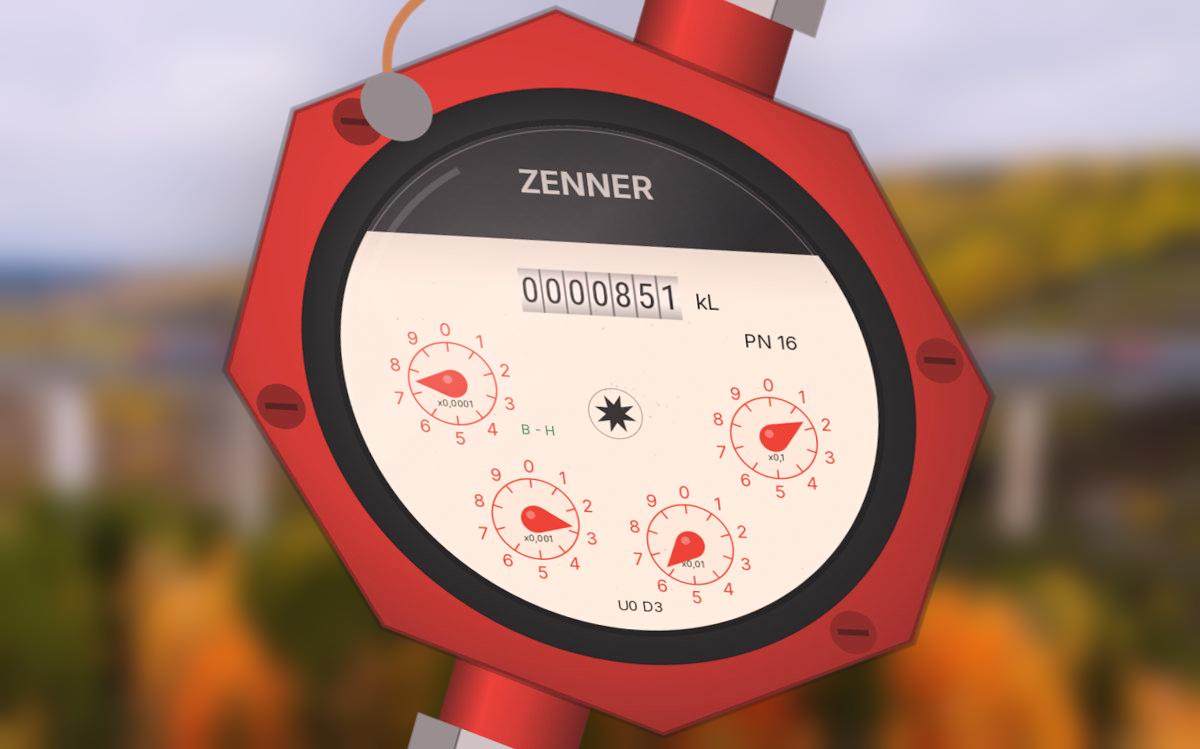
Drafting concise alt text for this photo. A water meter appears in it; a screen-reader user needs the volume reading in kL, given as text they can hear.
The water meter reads 851.1627 kL
